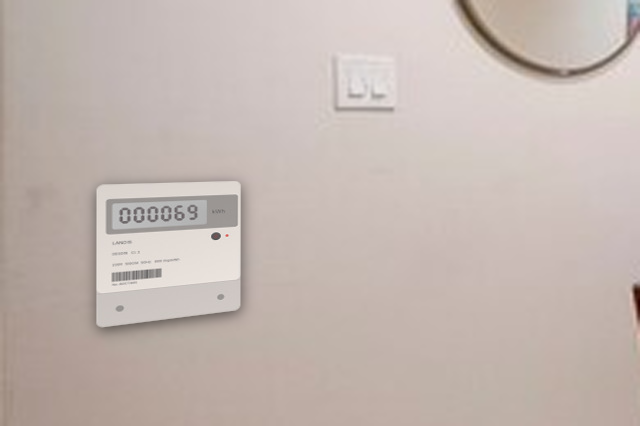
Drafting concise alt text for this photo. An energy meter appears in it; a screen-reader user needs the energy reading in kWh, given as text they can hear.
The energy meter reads 69 kWh
